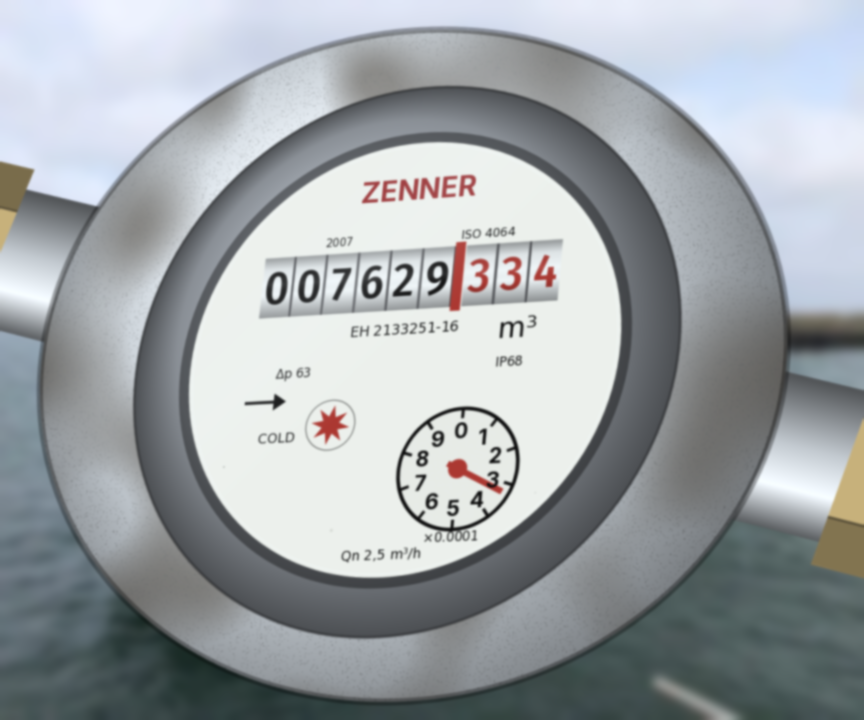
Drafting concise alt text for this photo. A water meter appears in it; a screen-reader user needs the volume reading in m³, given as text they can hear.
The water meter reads 7629.3343 m³
